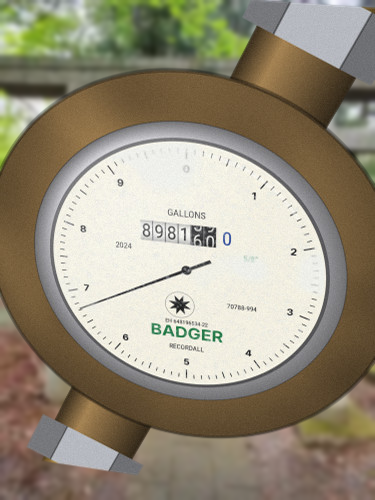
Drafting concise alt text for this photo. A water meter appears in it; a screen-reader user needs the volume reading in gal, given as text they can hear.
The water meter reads 8981596.7 gal
